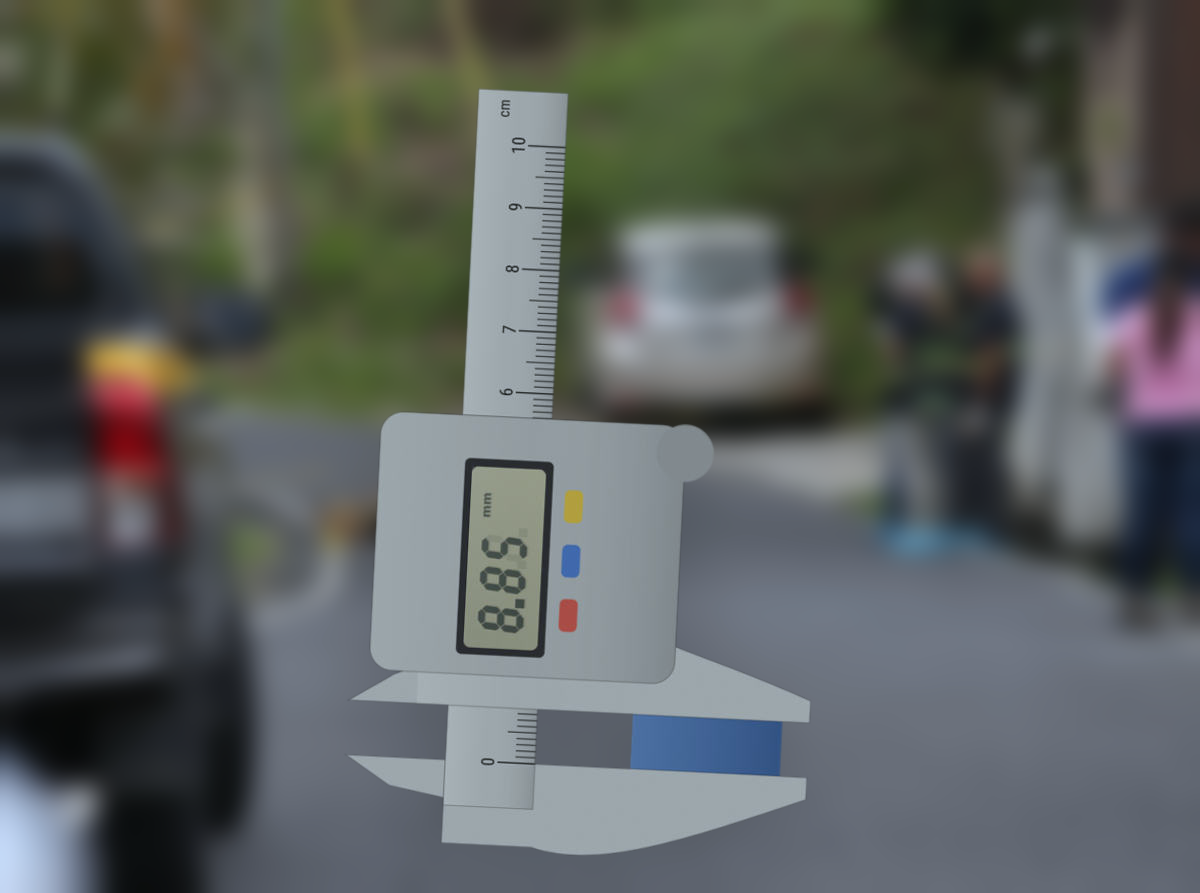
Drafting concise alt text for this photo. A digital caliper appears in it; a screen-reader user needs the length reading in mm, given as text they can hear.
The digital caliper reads 8.85 mm
